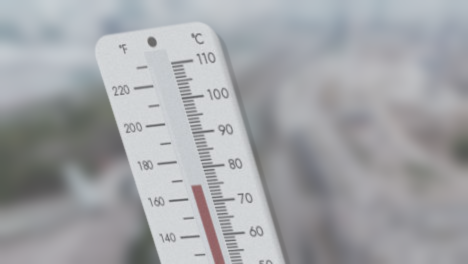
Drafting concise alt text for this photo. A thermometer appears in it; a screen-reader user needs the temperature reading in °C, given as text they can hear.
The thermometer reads 75 °C
